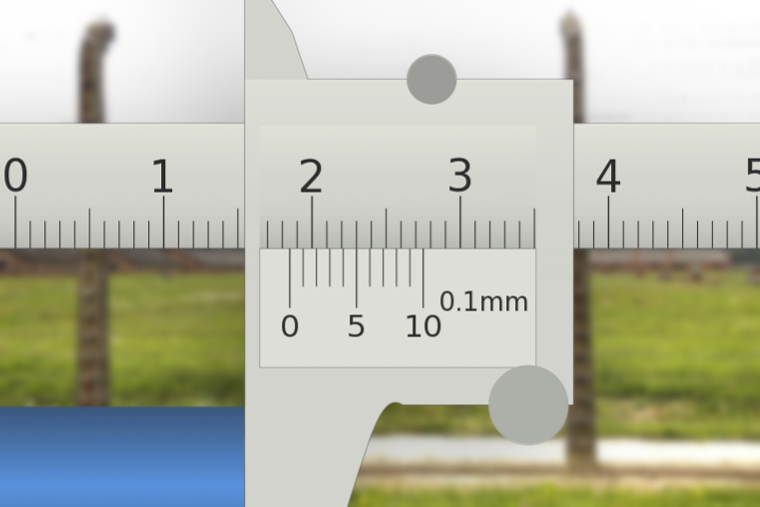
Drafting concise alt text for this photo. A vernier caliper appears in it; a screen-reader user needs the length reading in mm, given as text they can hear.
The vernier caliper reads 18.5 mm
